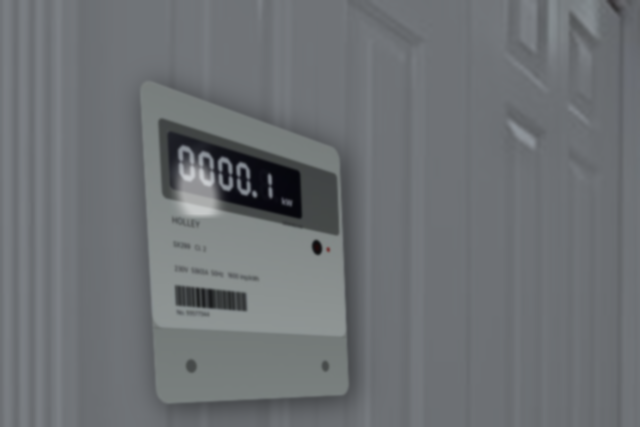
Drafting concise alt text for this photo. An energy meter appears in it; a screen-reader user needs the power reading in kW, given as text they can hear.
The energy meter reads 0.1 kW
